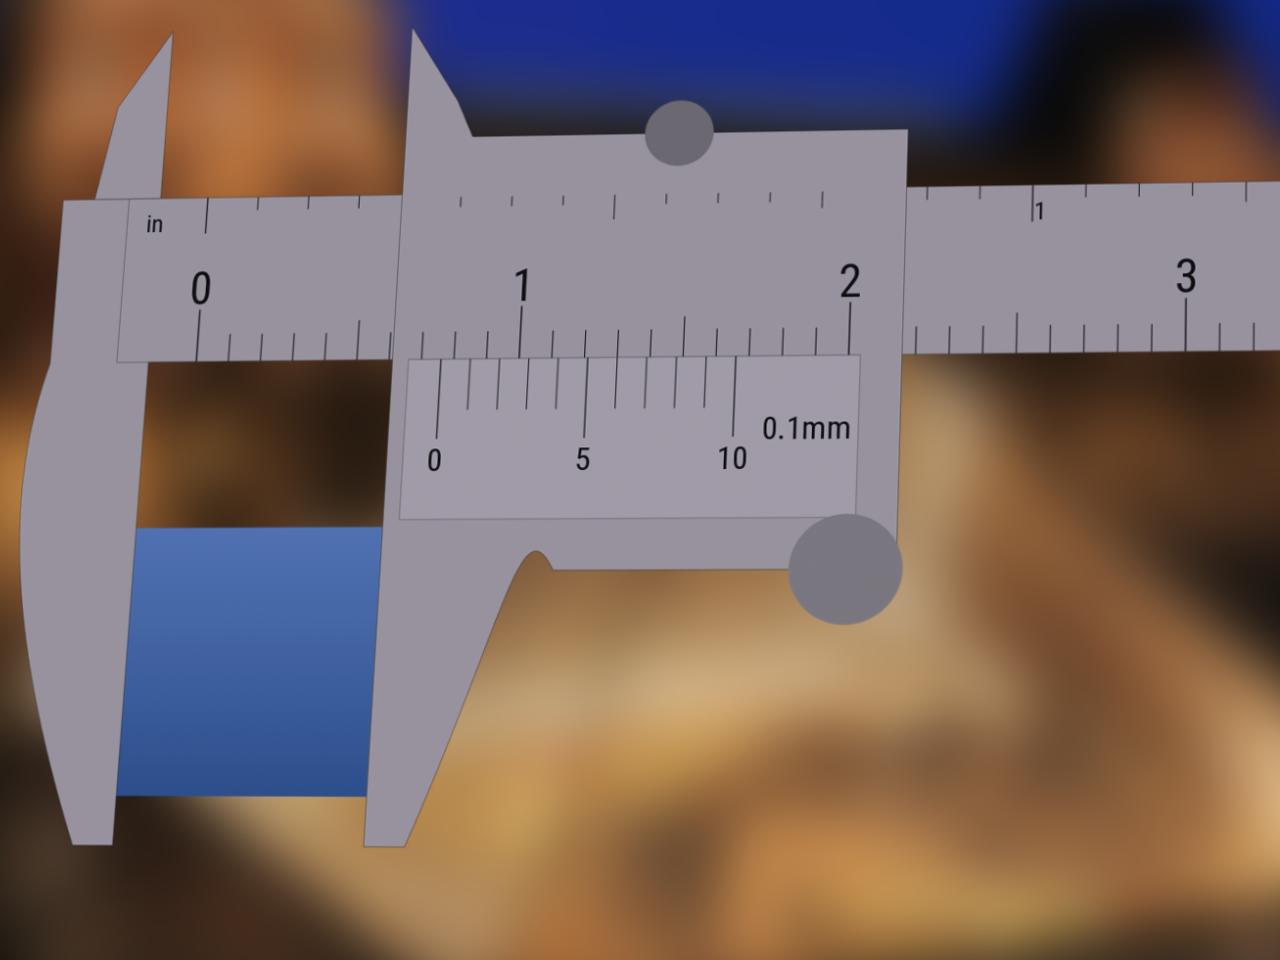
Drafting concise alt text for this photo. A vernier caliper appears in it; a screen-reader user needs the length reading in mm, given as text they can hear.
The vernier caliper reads 7.6 mm
